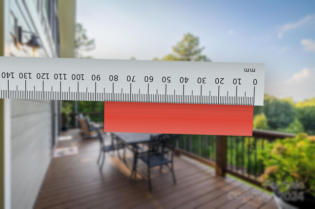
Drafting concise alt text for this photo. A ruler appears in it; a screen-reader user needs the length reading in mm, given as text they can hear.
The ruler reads 85 mm
